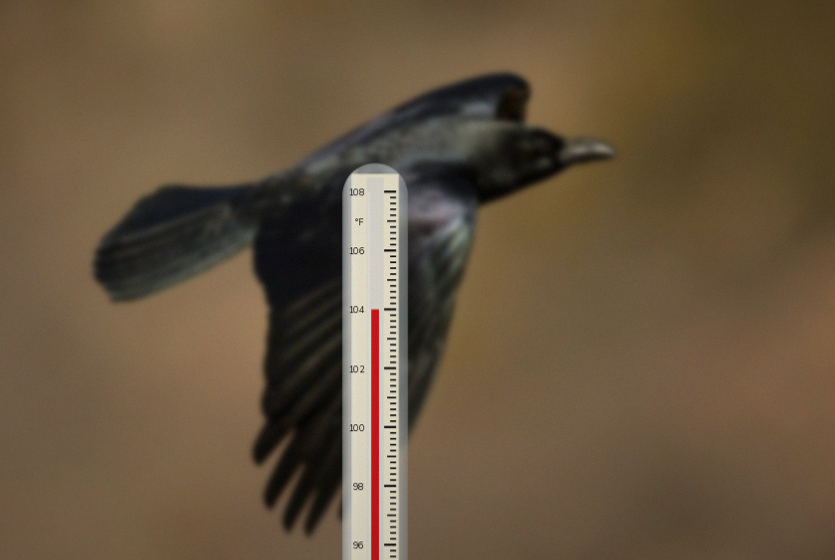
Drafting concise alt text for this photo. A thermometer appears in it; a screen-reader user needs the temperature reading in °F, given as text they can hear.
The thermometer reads 104 °F
